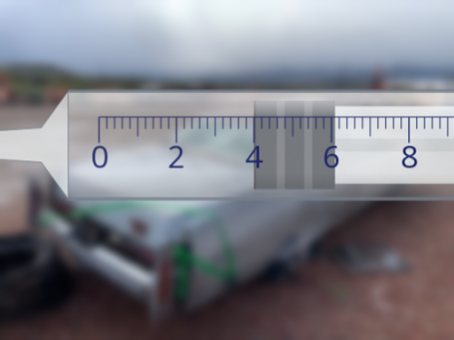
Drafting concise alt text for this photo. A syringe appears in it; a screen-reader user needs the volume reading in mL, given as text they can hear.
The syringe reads 4 mL
